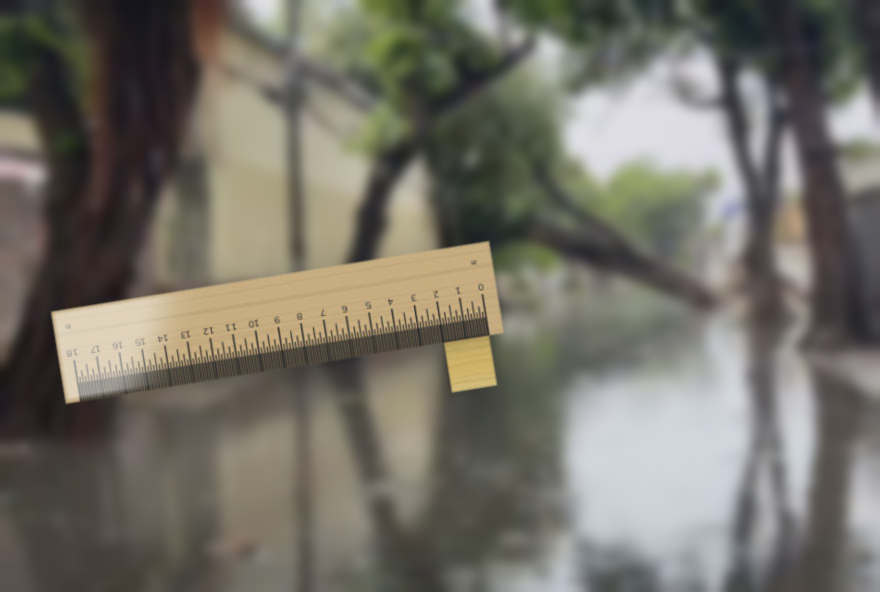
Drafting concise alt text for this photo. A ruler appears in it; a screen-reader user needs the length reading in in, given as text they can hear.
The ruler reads 2 in
